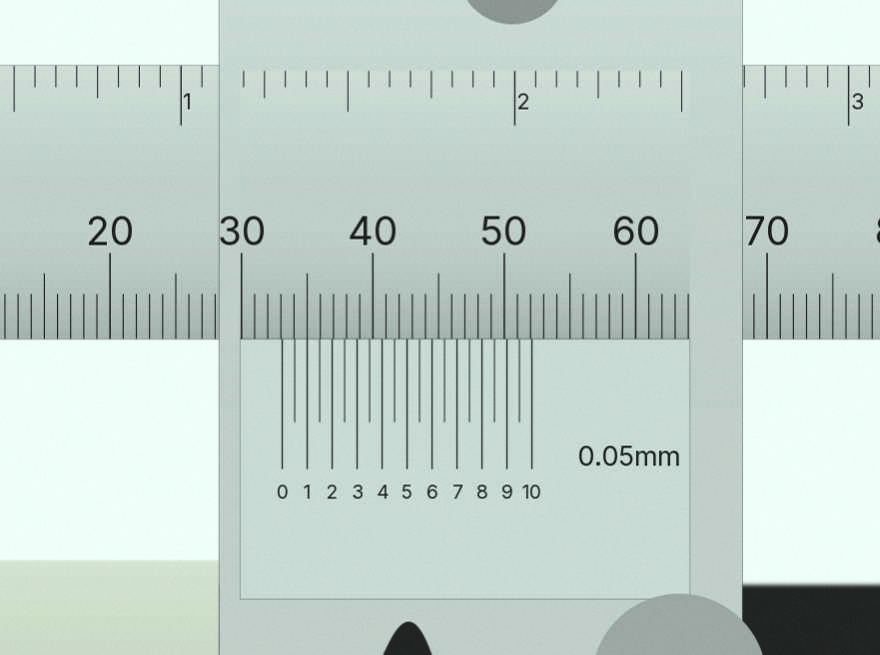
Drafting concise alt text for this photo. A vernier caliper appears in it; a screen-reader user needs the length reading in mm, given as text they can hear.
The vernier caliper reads 33.1 mm
